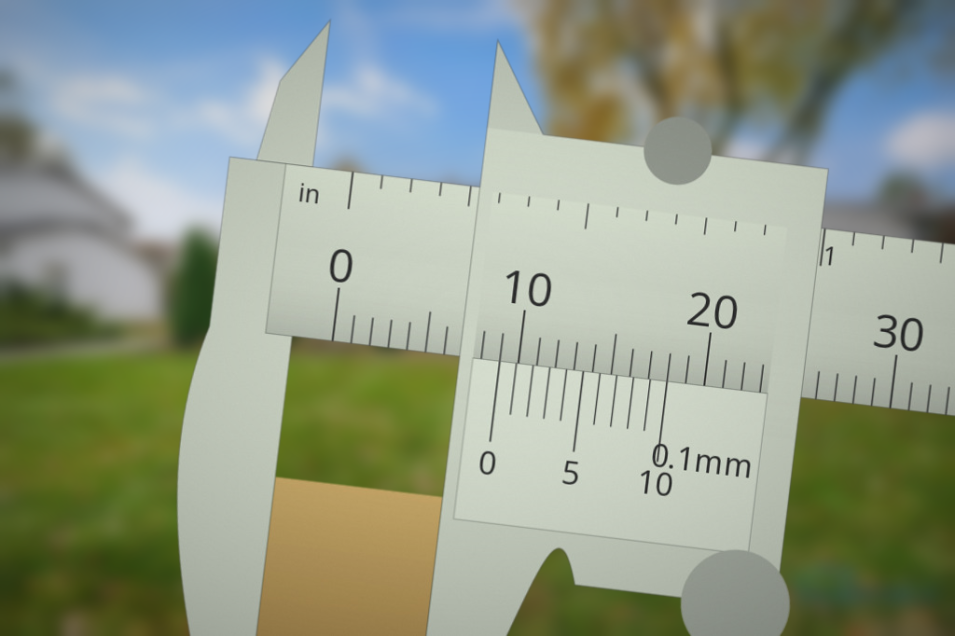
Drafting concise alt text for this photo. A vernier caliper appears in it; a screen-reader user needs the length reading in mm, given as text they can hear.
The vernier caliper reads 9.0 mm
